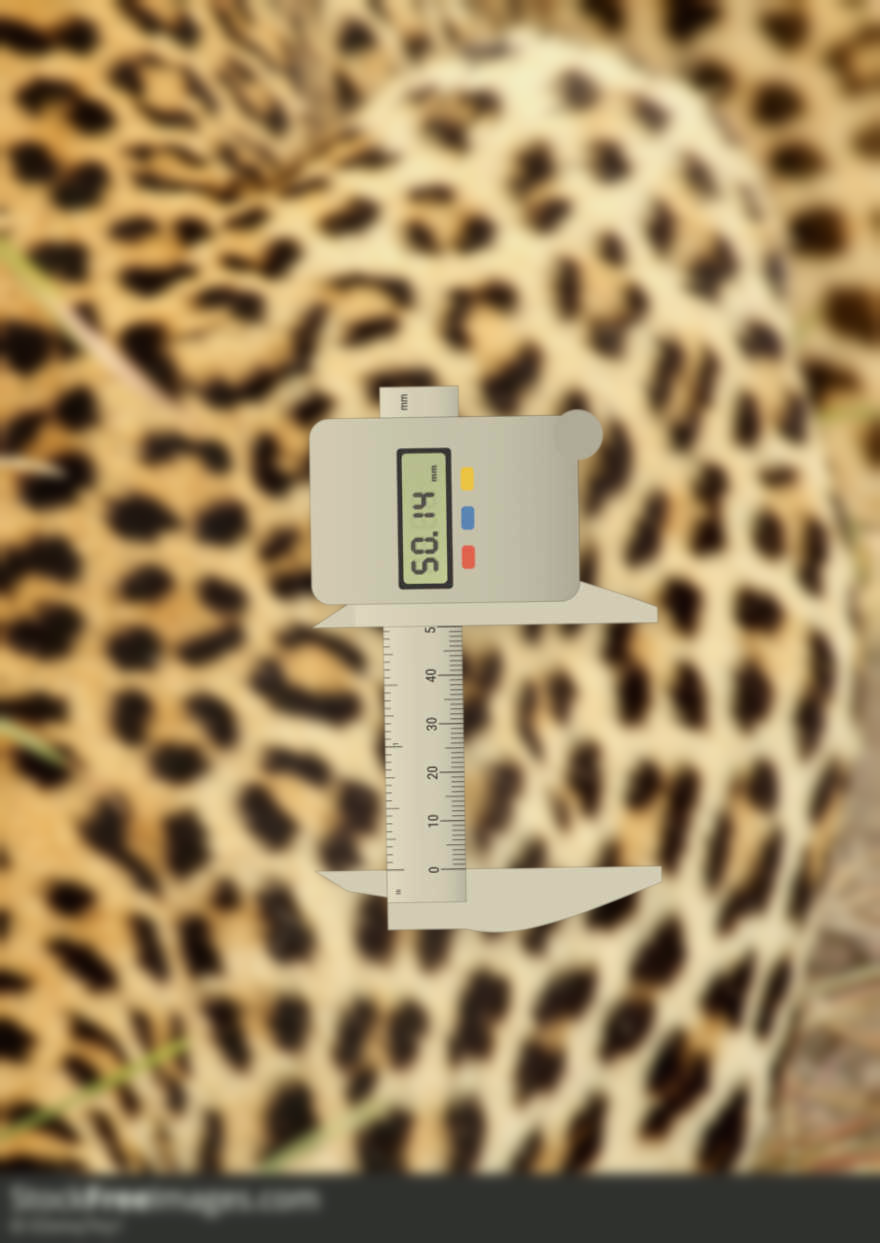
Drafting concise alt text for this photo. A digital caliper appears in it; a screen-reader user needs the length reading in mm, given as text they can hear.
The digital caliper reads 50.14 mm
